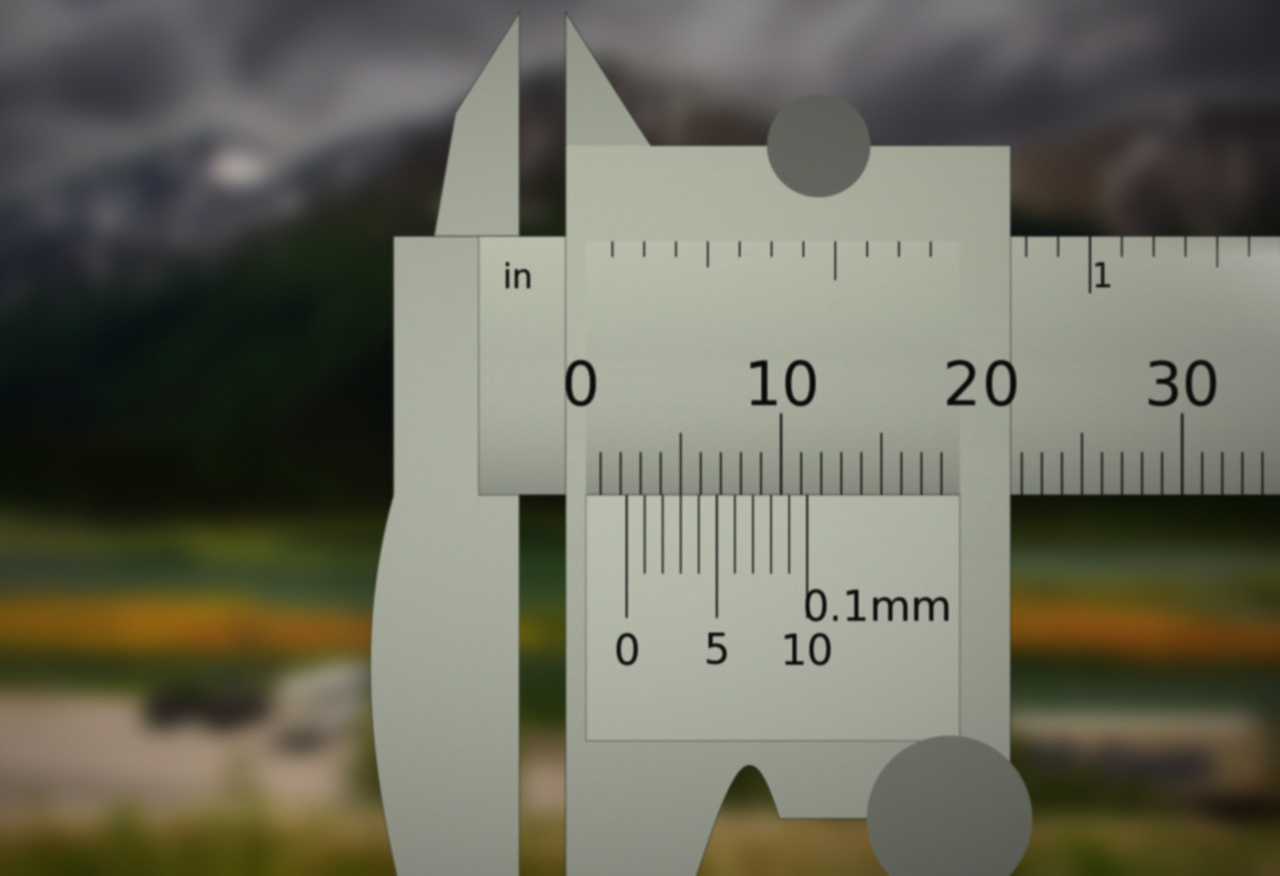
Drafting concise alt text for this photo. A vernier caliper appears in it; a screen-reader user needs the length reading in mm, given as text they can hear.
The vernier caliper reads 2.3 mm
